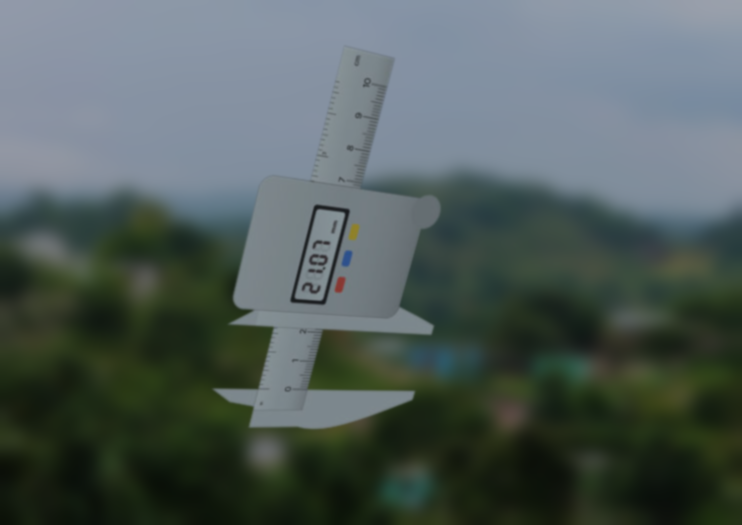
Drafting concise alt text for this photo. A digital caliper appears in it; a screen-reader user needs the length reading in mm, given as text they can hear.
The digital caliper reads 21.07 mm
